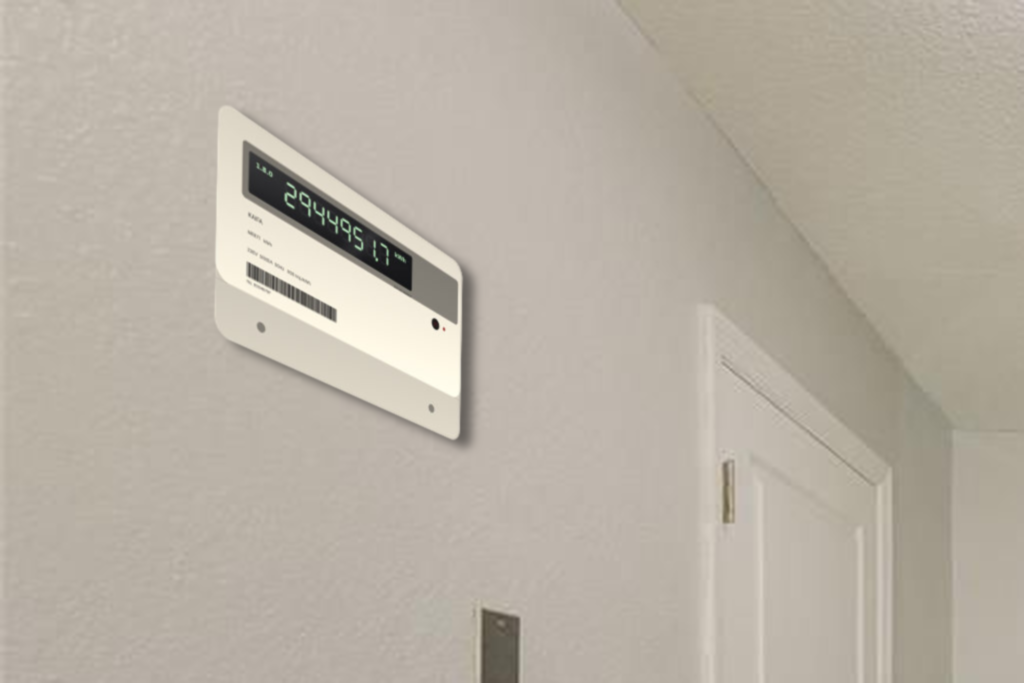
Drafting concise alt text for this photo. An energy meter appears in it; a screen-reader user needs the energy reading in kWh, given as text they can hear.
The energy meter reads 2944951.7 kWh
